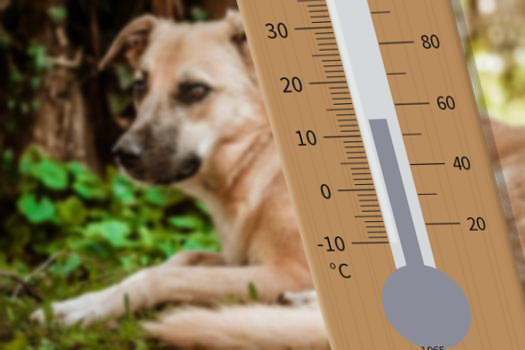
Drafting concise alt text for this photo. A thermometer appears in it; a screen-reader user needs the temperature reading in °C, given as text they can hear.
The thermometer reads 13 °C
